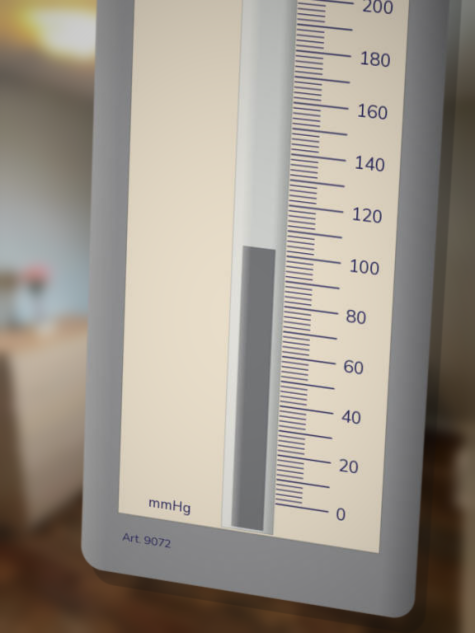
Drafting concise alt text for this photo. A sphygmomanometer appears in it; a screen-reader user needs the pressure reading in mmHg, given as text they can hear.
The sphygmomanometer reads 102 mmHg
